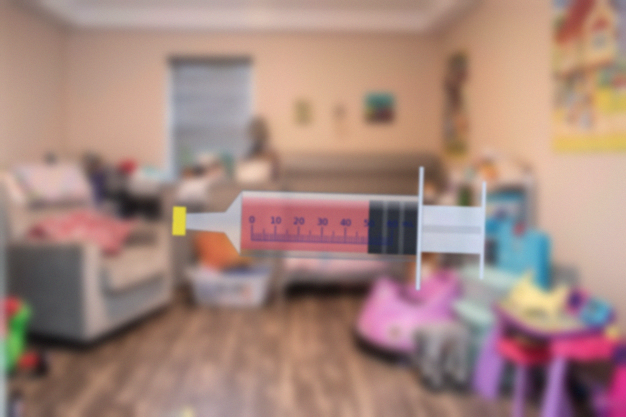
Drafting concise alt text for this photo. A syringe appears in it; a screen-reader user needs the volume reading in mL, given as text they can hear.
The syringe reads 50 mL
